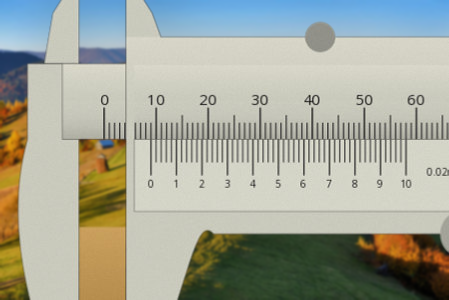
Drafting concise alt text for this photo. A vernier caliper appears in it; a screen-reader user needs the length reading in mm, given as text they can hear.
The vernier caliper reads 9.0 mm
